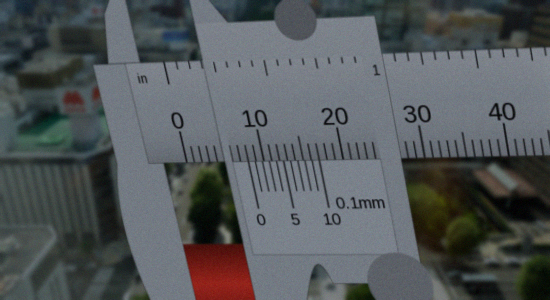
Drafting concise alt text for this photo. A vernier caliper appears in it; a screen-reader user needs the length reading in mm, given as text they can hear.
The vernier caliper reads 8.0 mm
